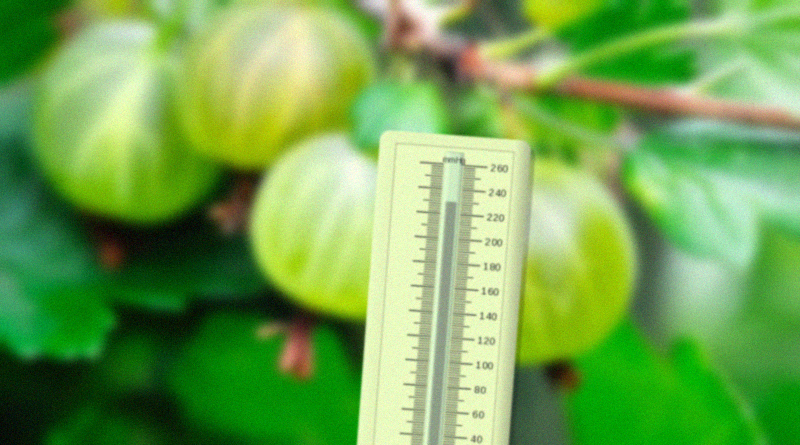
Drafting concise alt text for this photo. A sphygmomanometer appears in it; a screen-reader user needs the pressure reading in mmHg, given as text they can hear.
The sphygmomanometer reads 230 mmHg
